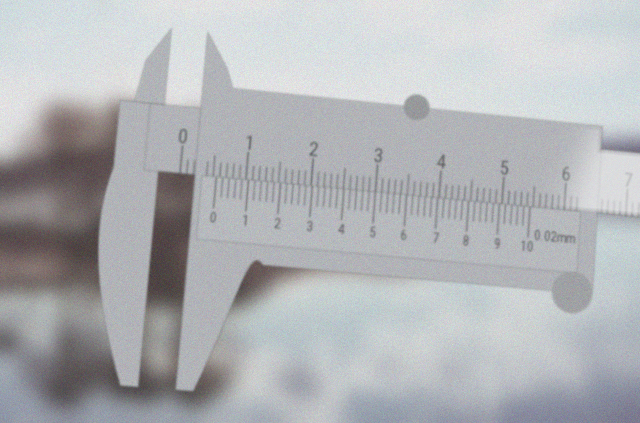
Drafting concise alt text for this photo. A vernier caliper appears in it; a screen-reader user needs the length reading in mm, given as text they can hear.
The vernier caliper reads 5.5 mm
